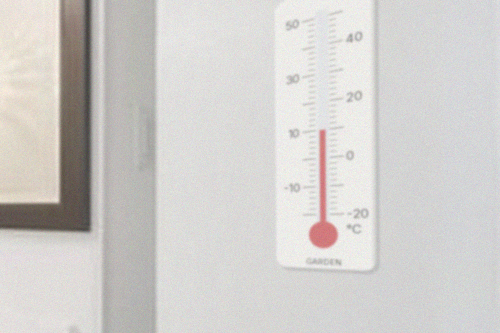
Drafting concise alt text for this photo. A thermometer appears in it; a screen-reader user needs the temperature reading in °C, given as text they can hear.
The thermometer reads 10 °C
